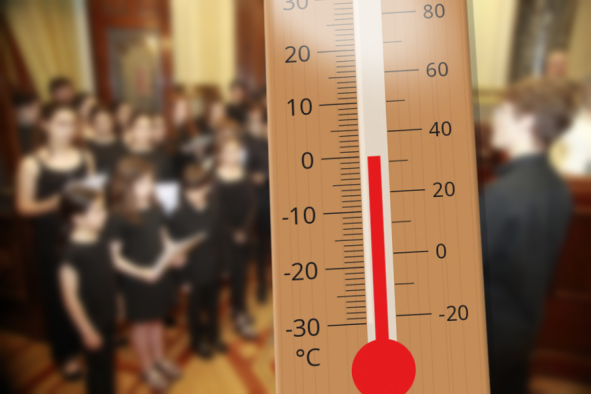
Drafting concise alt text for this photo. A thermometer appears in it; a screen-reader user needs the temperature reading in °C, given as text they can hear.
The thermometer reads 0 °C
